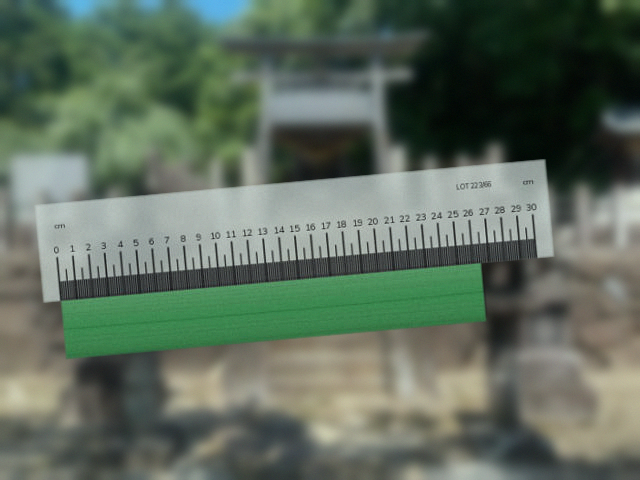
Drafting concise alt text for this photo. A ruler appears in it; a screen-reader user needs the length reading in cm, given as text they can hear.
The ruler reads 26.5 cm
